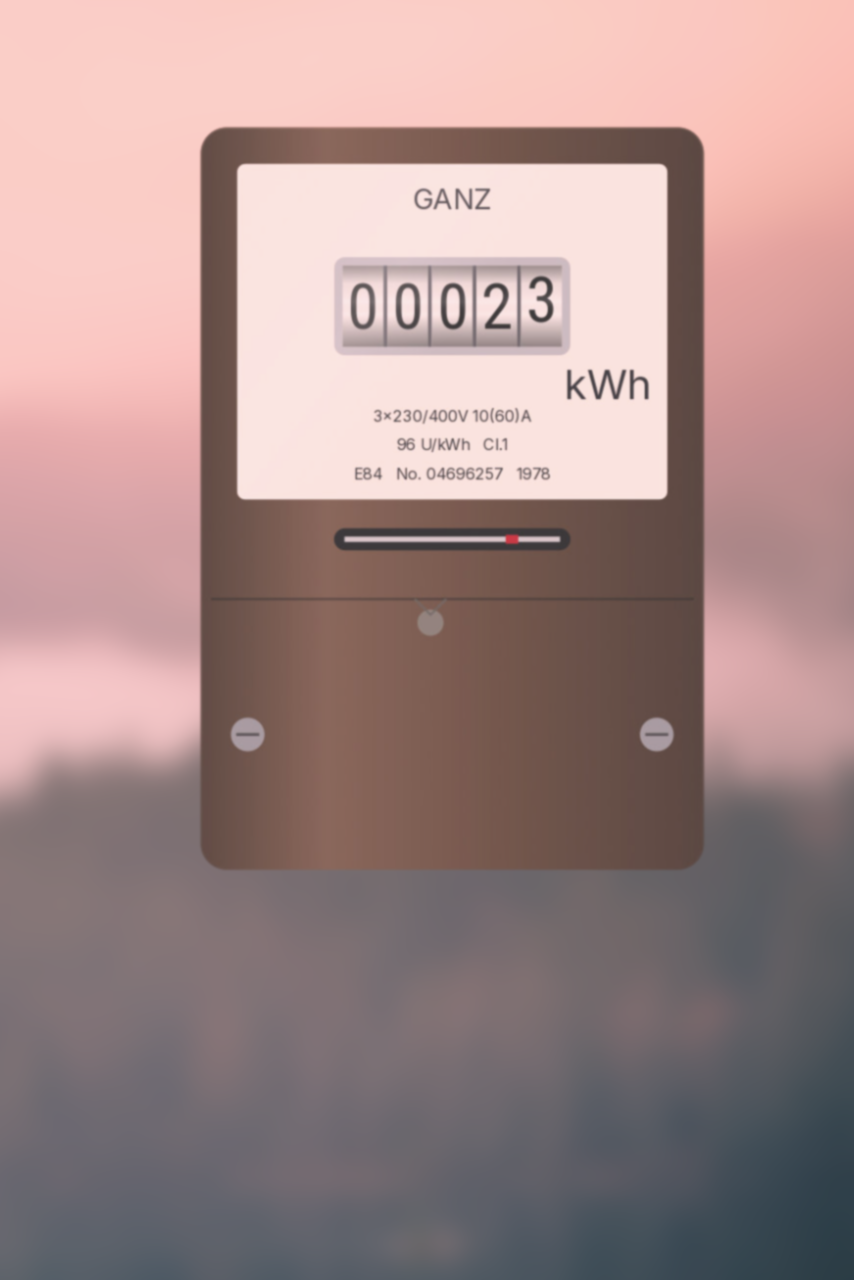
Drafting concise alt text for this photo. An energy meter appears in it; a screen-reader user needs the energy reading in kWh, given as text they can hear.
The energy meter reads 23 kWh
